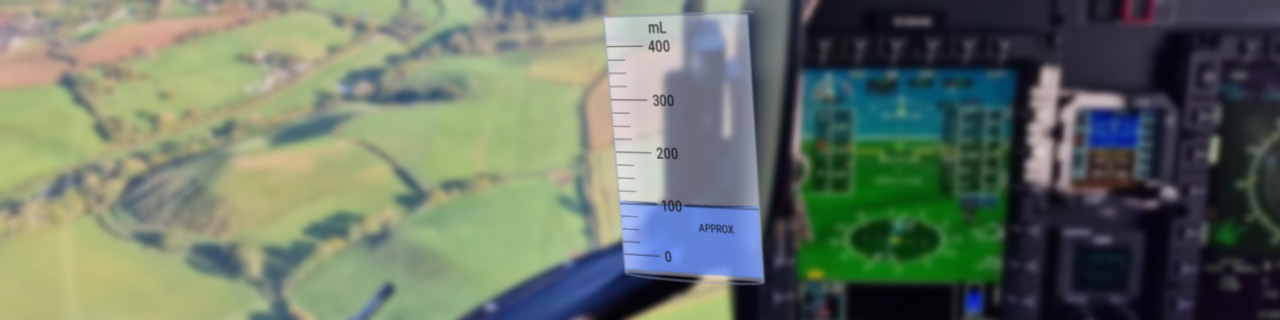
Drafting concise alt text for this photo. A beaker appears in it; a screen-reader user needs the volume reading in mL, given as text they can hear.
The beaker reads 100 mL
